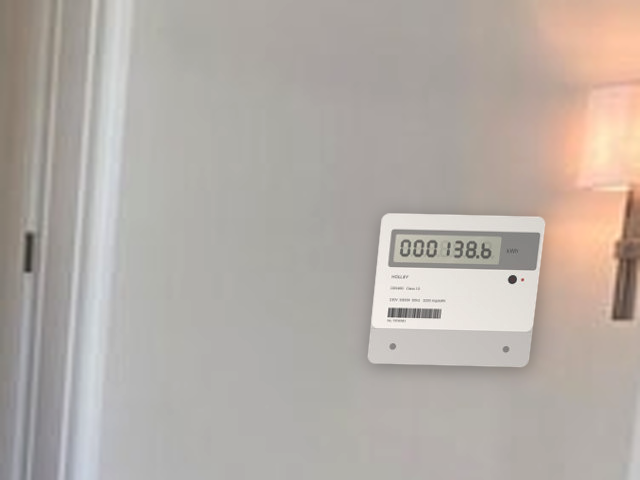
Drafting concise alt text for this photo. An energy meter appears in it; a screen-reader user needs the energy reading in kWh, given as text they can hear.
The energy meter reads 138.6 kWh
